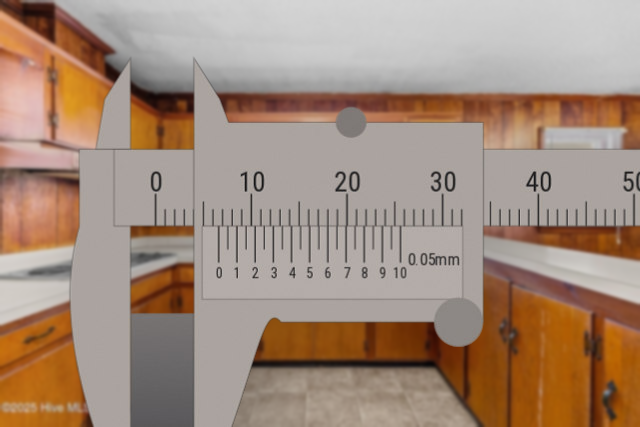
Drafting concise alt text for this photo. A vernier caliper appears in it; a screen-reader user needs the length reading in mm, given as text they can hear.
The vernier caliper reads 6.6 mm
